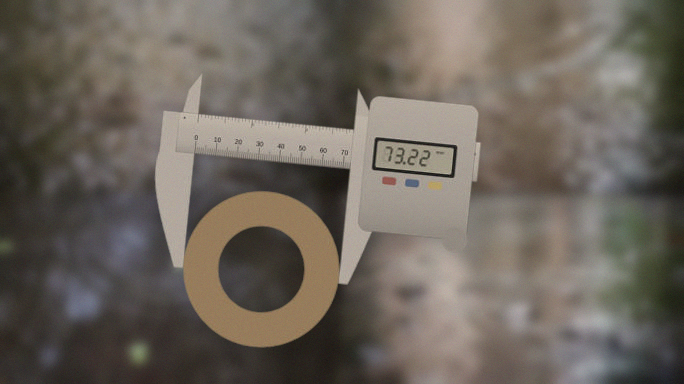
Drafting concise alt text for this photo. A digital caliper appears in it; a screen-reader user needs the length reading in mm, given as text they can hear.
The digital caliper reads 73.22 mm
